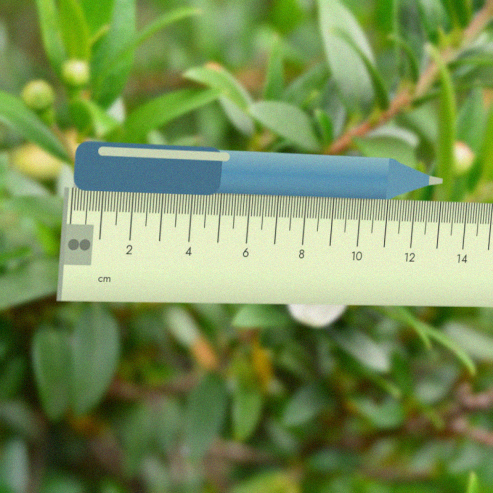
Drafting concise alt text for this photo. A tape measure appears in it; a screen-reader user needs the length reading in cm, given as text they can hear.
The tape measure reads 13 cm
